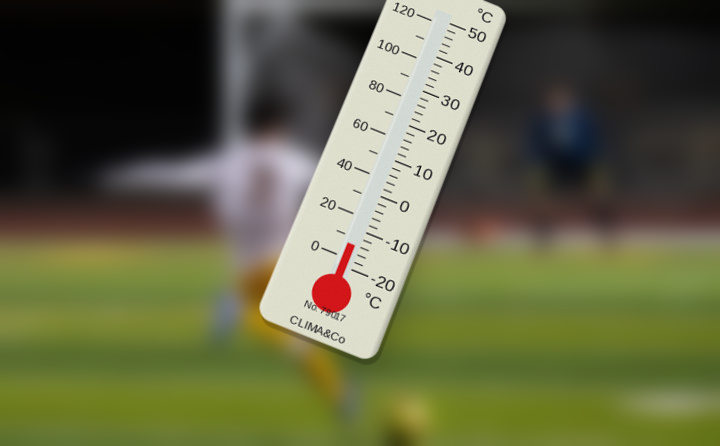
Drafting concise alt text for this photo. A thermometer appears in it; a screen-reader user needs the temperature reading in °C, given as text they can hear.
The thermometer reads -14 °C
